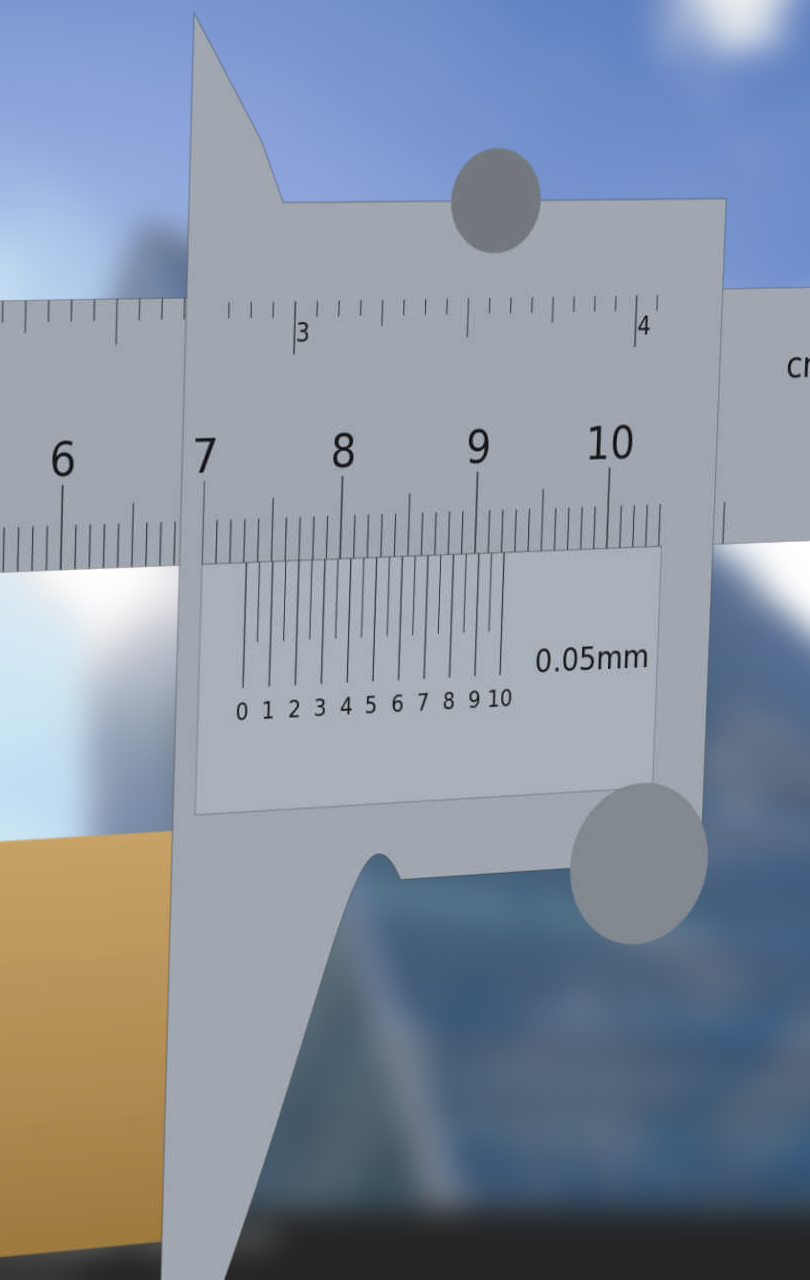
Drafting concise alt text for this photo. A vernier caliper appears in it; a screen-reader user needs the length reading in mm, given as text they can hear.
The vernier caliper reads 73.2 mm
